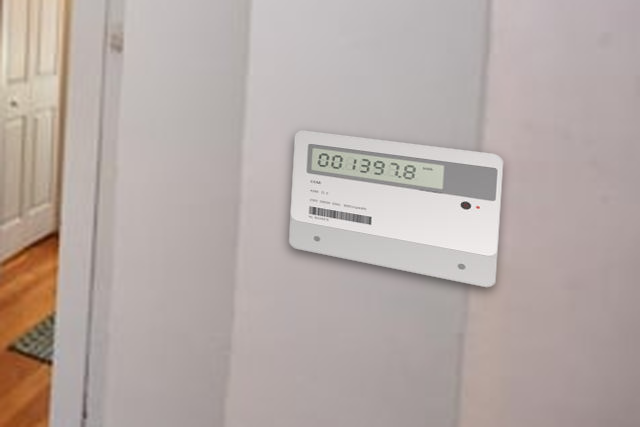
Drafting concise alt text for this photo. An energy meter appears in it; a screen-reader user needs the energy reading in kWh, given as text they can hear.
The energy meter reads 1397.8 kWh
